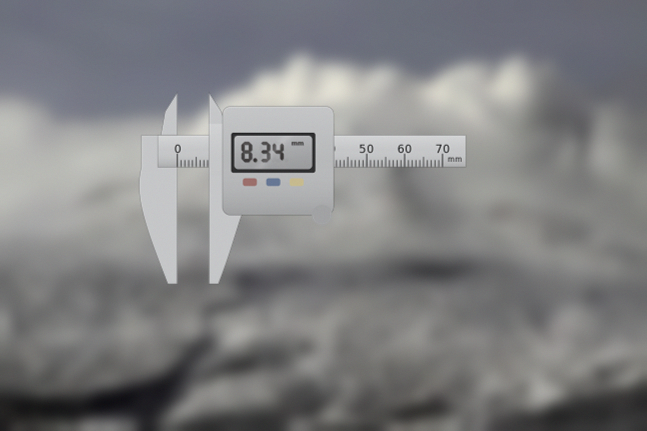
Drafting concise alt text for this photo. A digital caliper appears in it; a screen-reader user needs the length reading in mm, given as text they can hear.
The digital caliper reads 8.34 mm
